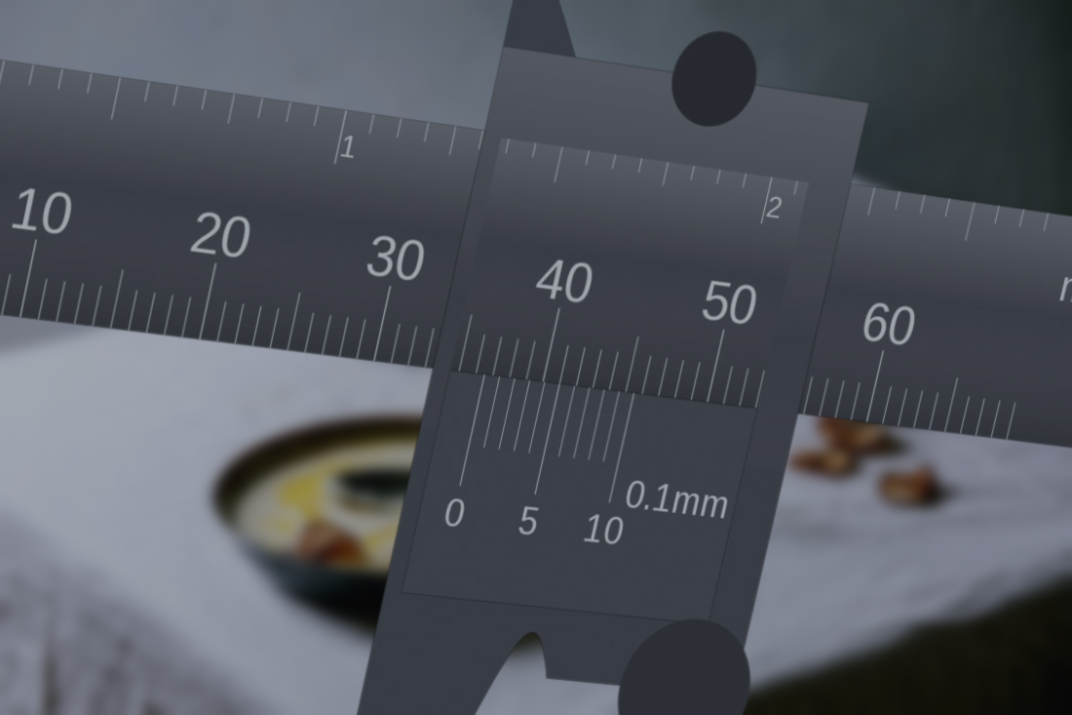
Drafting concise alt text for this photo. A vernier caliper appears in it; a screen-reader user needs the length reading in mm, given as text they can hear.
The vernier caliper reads 36.5 mm
